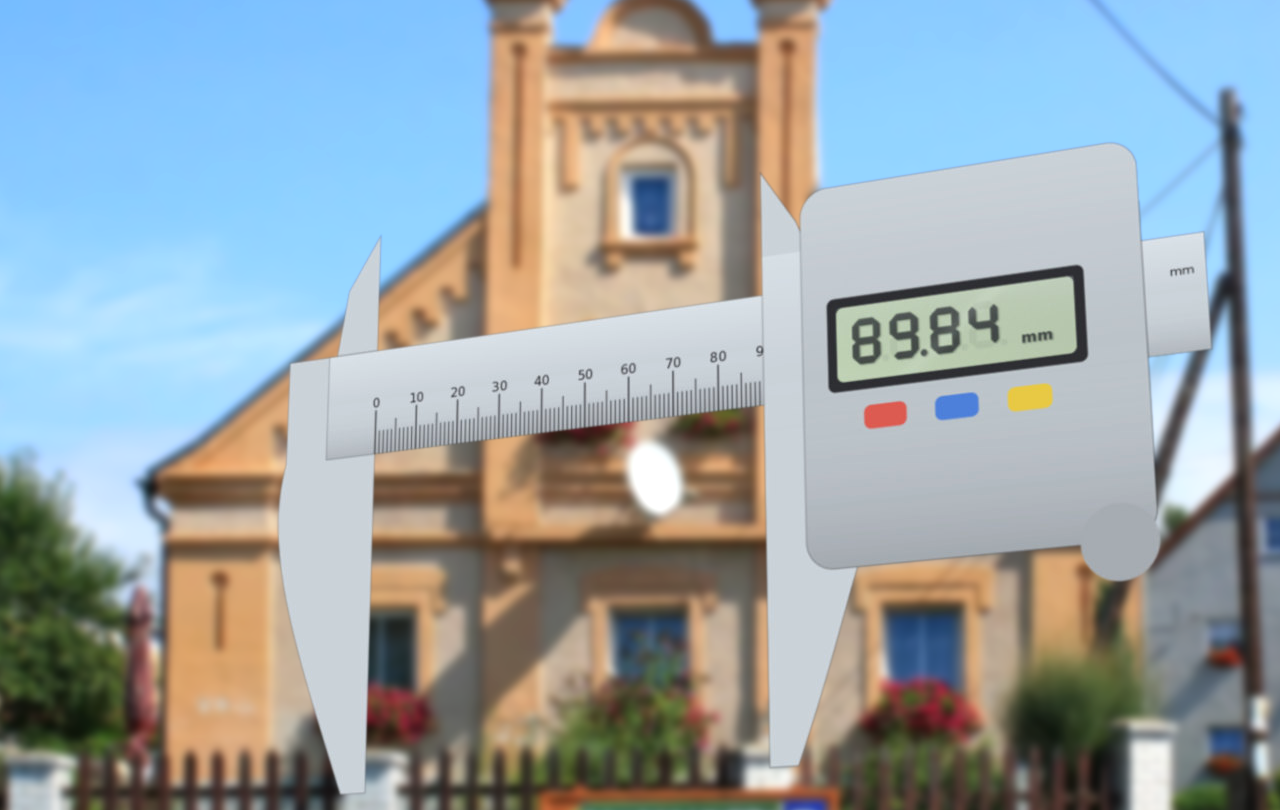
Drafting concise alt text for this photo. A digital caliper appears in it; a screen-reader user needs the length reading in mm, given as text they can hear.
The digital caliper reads 89.84 mm
